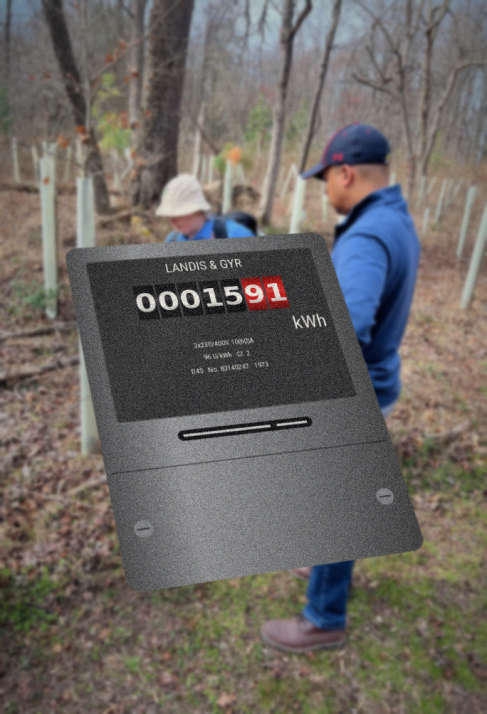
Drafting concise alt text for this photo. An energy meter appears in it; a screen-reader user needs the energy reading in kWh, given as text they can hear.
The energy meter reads 15.91 kWh
